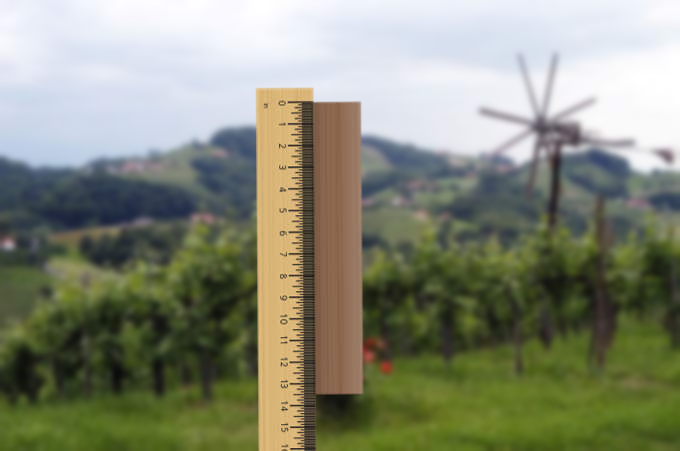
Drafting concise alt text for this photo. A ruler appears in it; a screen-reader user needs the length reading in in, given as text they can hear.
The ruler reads 13.5 in
